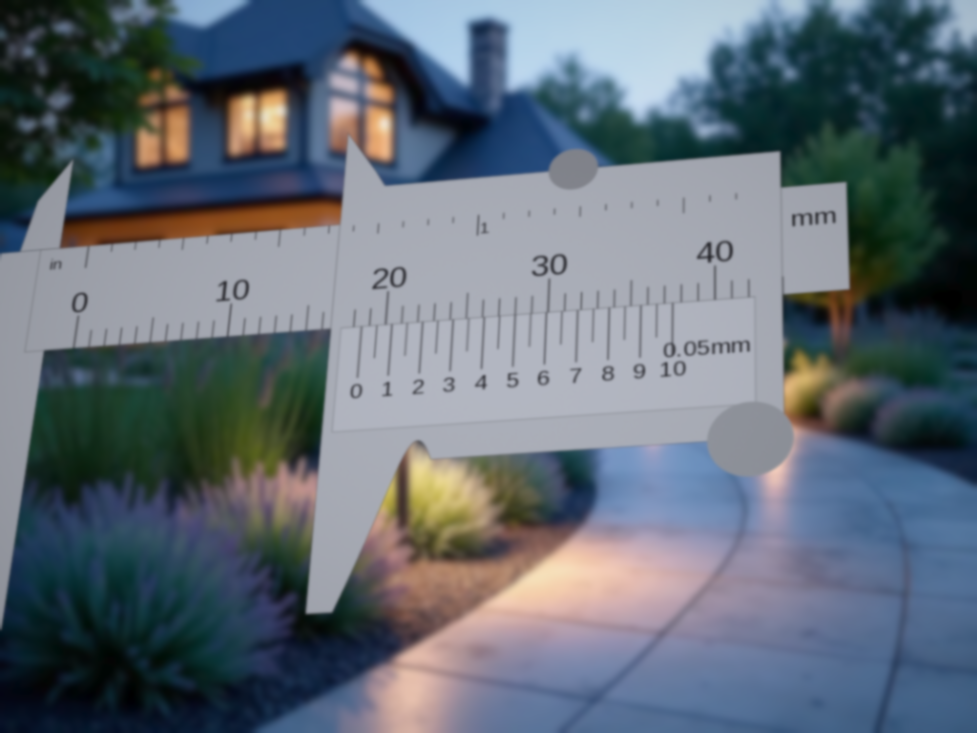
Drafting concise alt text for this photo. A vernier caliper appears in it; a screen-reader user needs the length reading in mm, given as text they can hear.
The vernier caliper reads 18.5 mm
